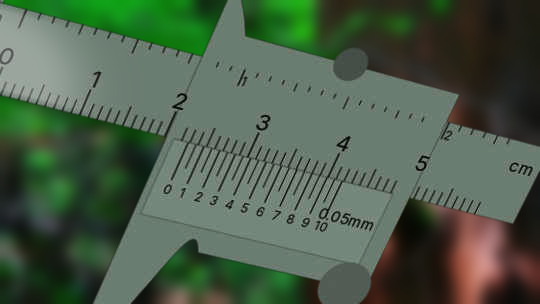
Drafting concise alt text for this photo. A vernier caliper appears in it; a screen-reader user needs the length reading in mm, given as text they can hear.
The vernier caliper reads 22.8 mm
